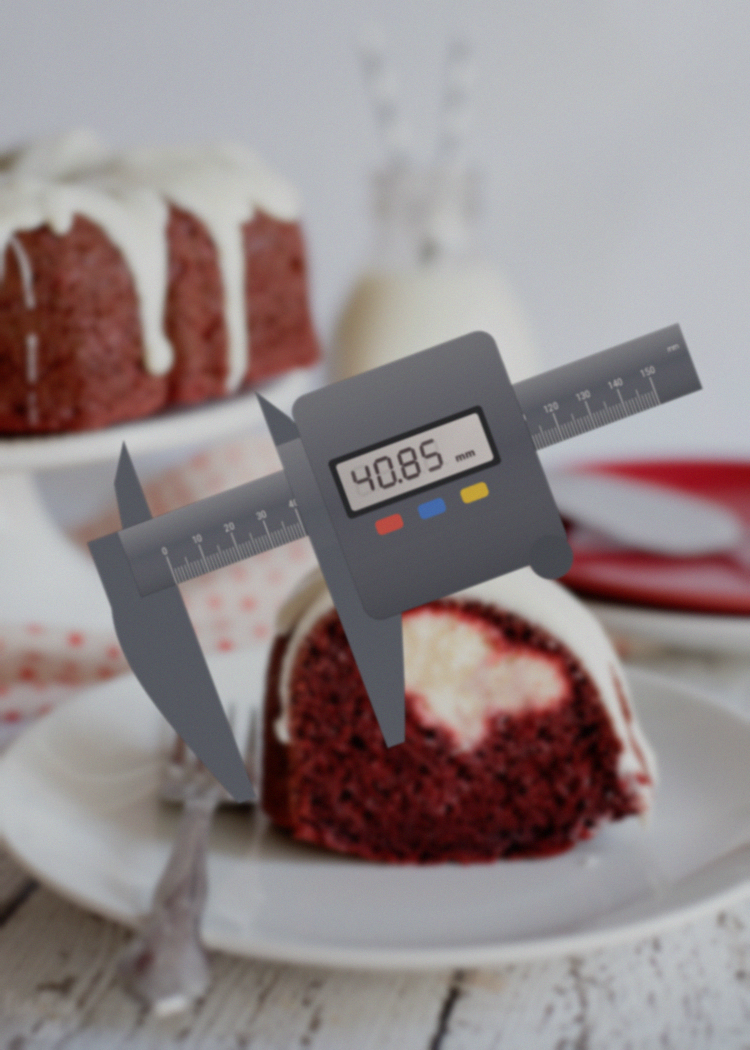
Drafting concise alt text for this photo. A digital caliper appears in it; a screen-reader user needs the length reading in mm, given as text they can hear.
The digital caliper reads 40.85 mm
